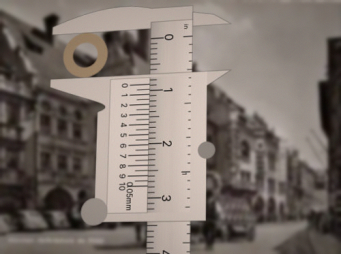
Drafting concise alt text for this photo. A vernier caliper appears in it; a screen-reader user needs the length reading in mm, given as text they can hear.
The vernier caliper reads 8.8 mm
